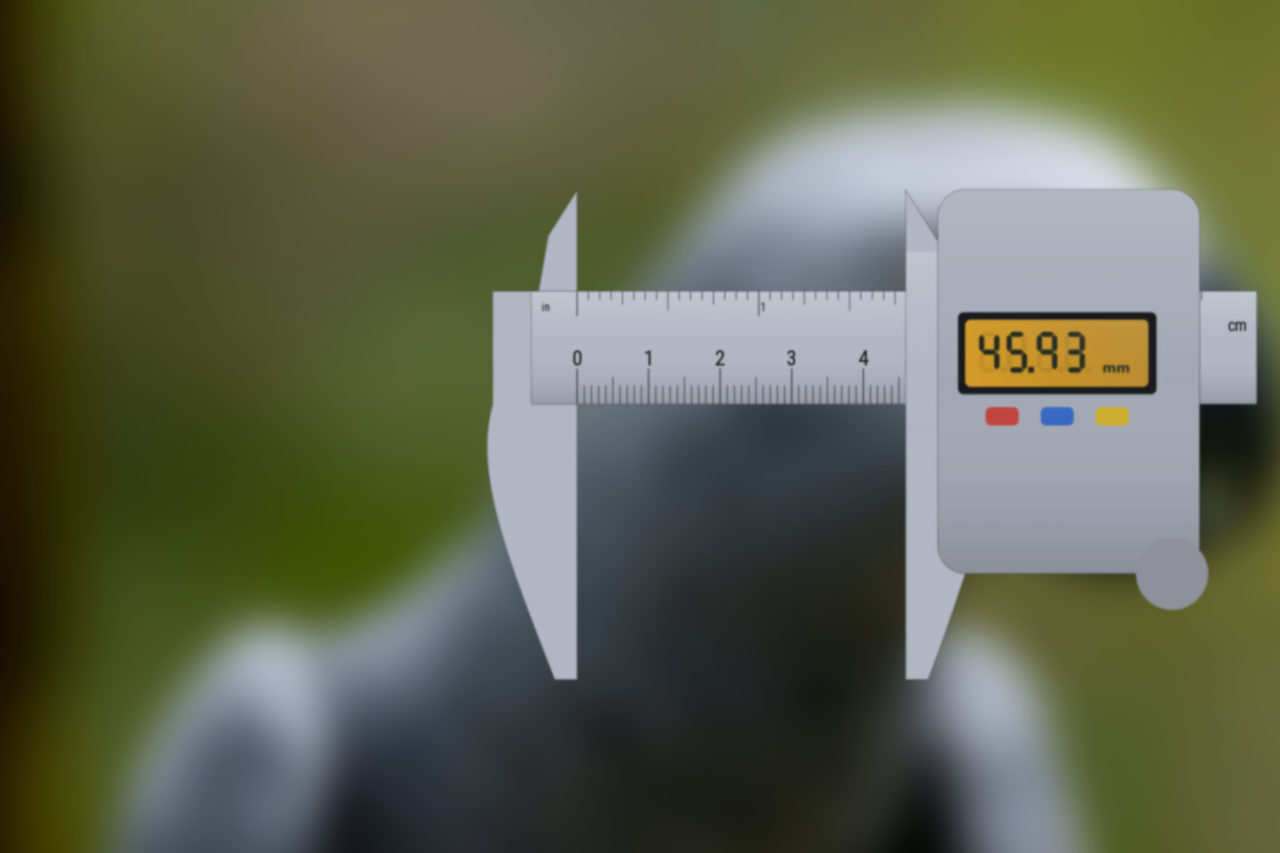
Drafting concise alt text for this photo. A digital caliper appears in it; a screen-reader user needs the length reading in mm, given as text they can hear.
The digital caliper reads 45.93 mm
